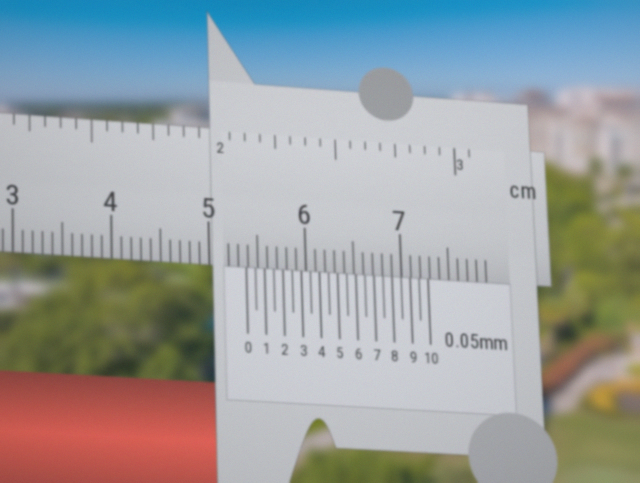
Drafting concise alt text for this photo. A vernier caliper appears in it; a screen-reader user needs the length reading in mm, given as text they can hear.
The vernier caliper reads 53.8 mm
